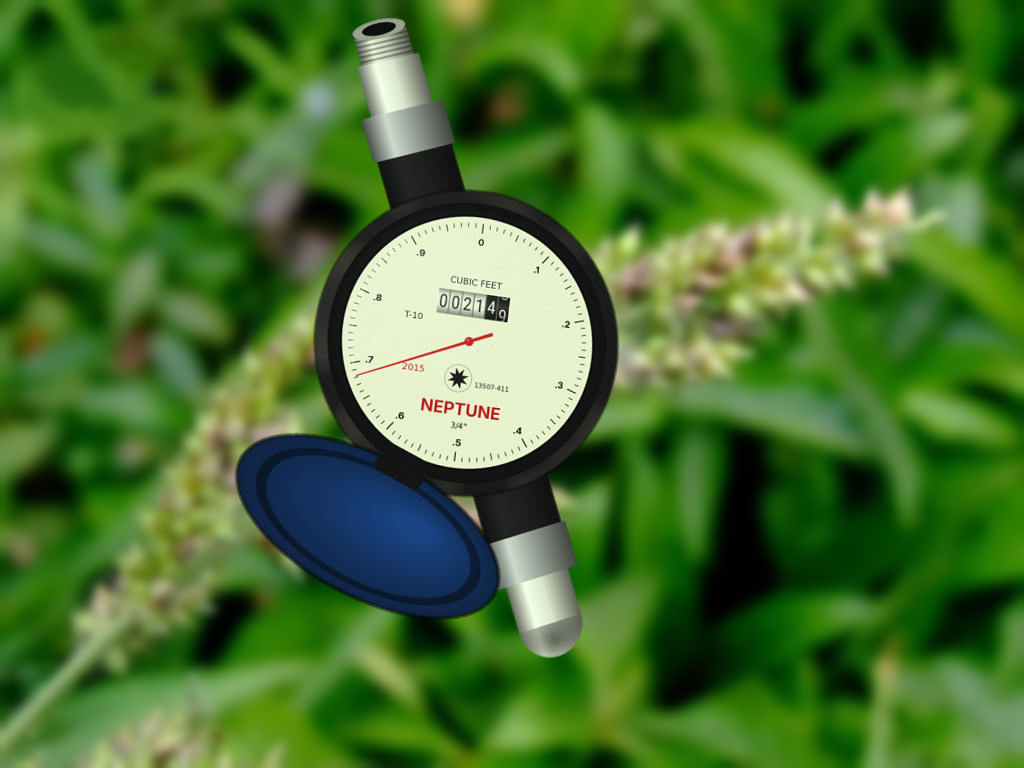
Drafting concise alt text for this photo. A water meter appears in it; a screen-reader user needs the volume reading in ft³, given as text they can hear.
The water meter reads 2148.68 ft³
